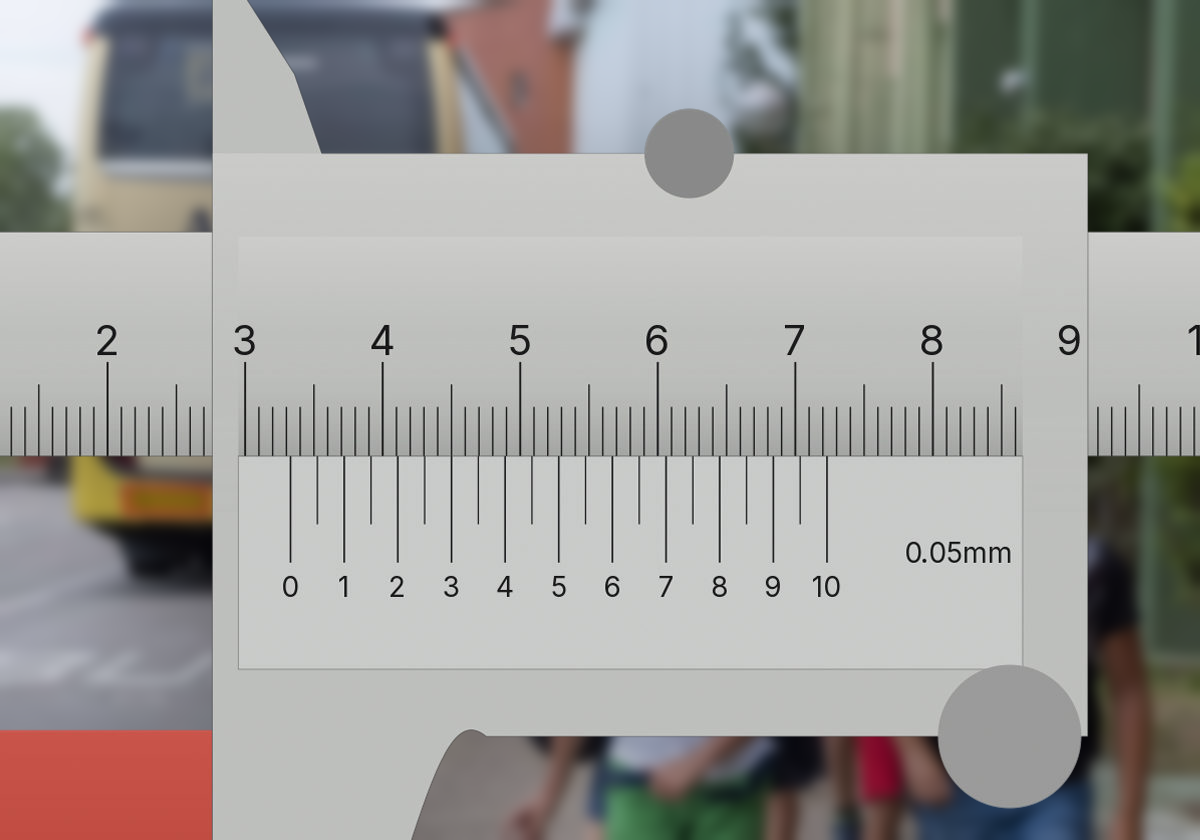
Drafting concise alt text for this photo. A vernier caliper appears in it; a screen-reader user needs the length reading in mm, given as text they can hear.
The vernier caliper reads 33.3 mm
